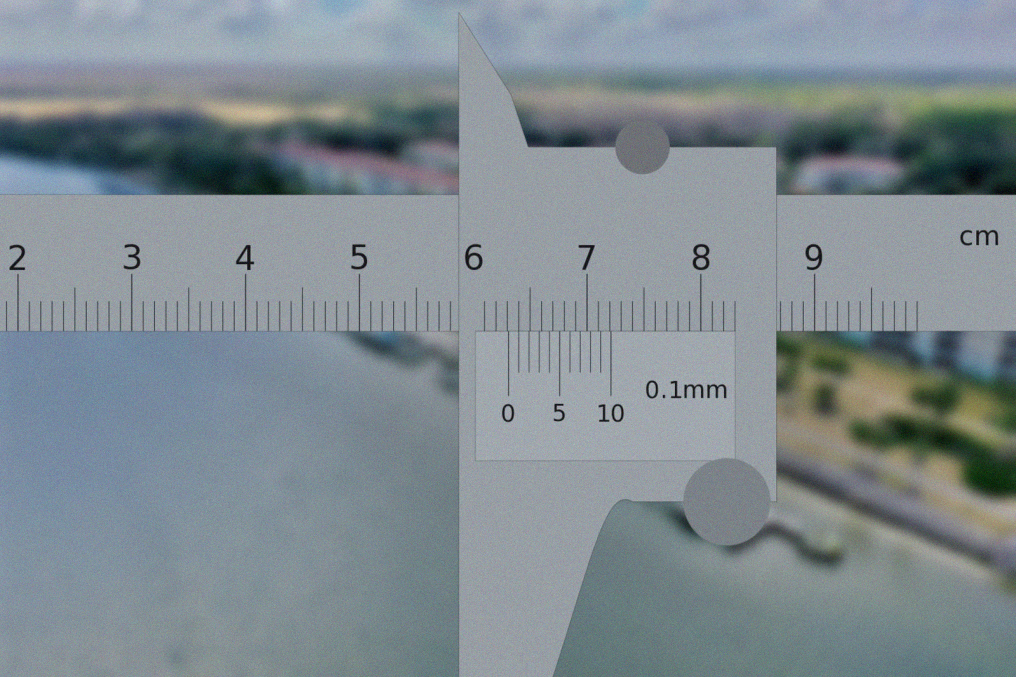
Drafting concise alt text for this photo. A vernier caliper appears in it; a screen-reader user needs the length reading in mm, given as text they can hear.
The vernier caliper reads 63.1 mm
